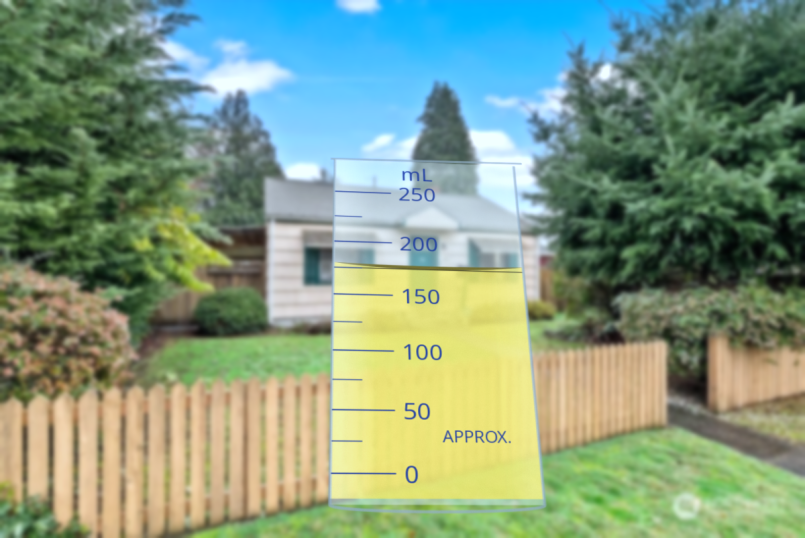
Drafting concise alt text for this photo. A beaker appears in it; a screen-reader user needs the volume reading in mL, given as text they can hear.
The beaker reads 175 mL
